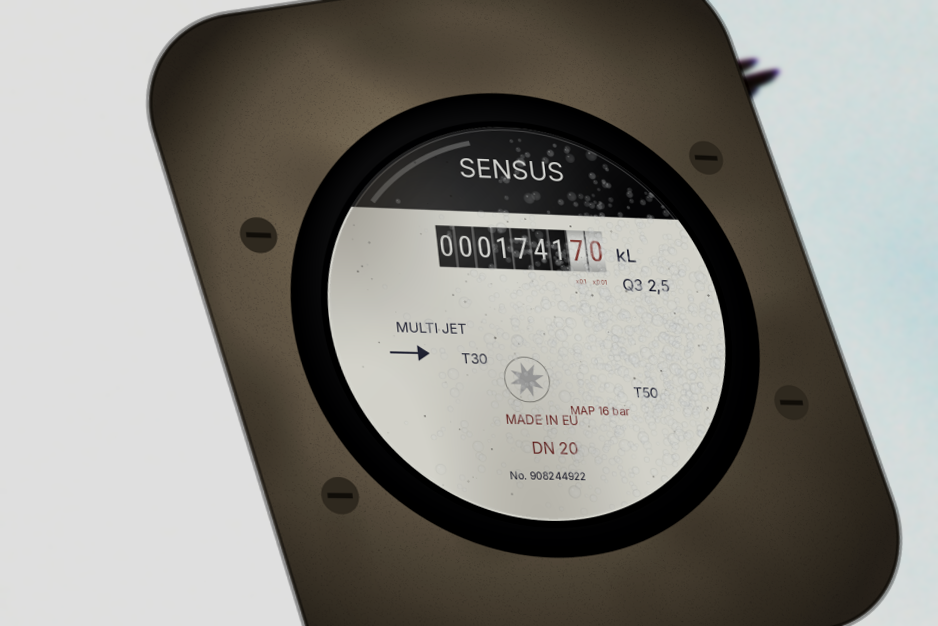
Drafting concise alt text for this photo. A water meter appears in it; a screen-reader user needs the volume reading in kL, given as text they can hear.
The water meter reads 1741.70 kL
